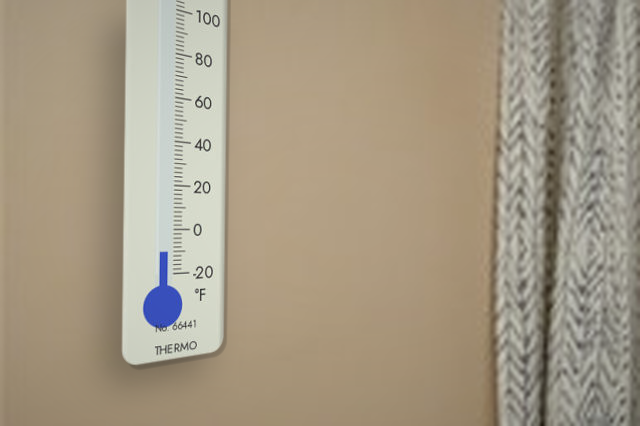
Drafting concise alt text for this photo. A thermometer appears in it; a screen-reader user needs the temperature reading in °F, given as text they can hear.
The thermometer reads -10 °F
